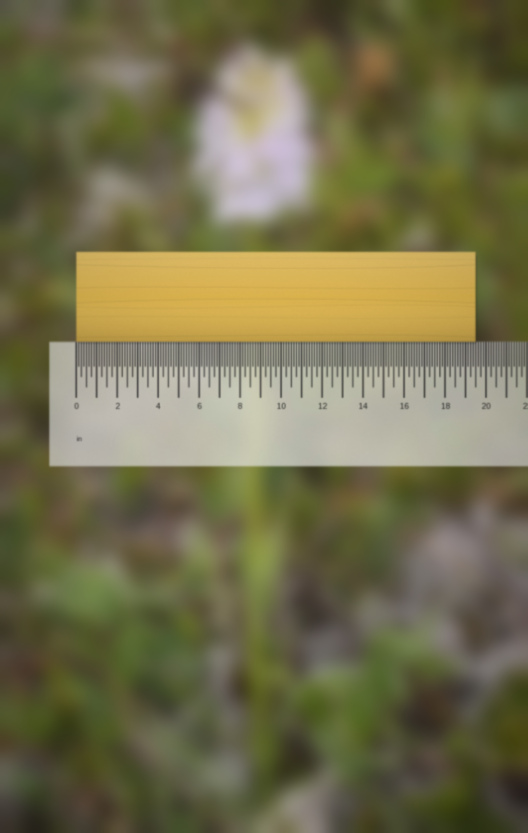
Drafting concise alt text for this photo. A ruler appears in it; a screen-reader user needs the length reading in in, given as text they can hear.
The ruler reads 19.5 in
